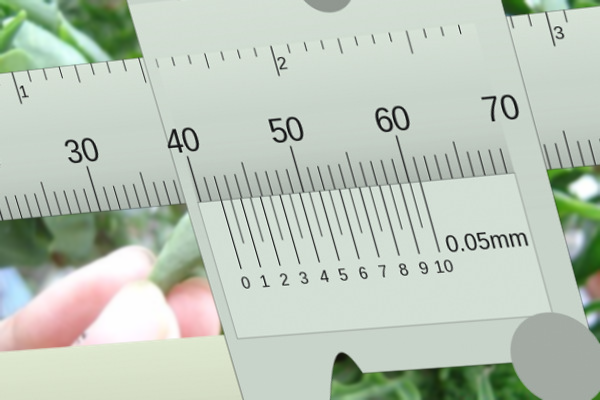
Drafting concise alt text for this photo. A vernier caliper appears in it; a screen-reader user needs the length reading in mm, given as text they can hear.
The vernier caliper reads 42.0 mm
